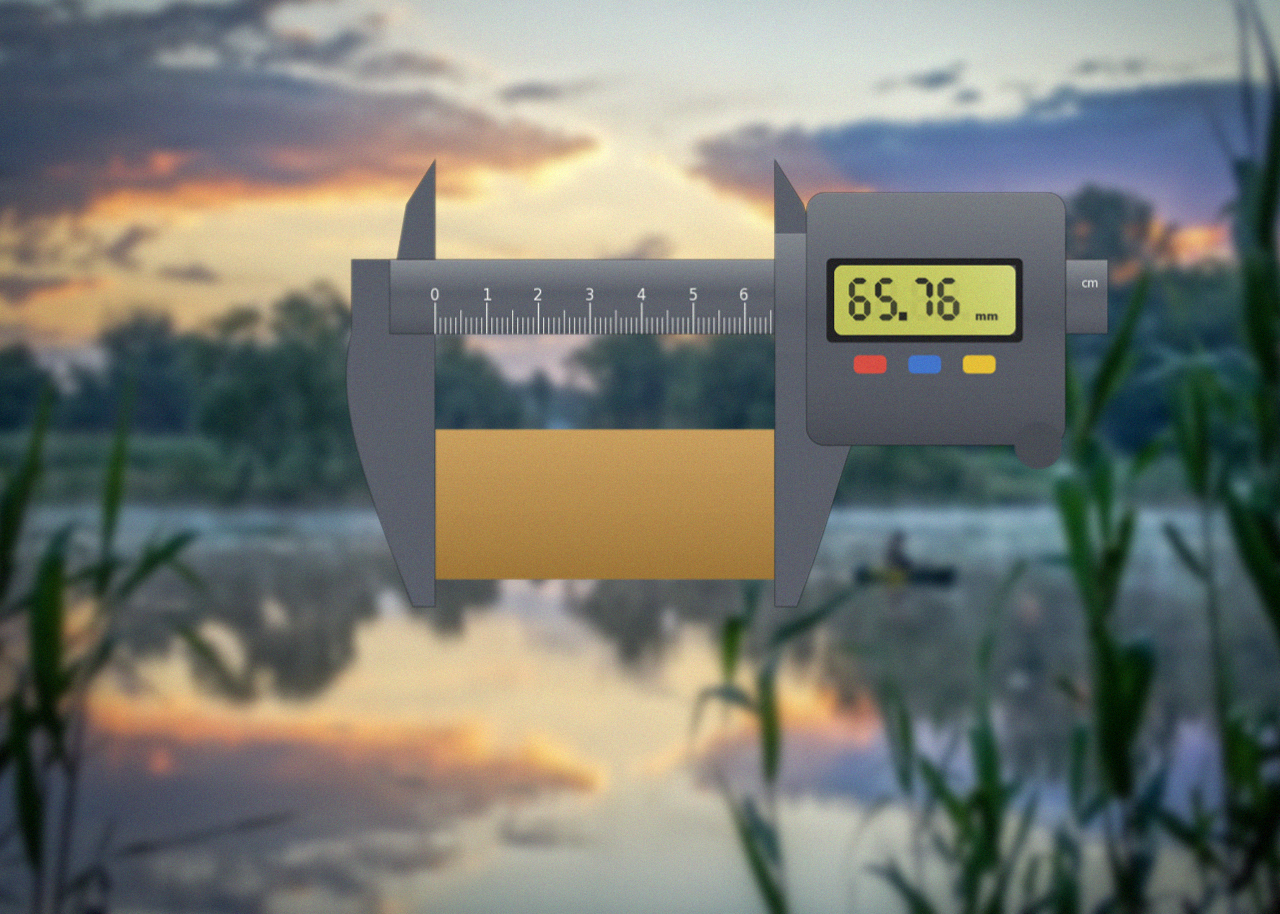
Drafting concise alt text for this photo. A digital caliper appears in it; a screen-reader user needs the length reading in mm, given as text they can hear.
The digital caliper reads 65.76 mm
